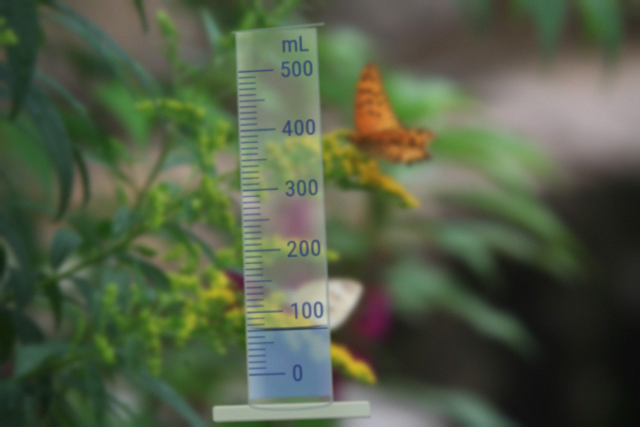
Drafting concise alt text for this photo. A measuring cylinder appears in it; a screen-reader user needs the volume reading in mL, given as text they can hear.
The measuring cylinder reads 70 mL
